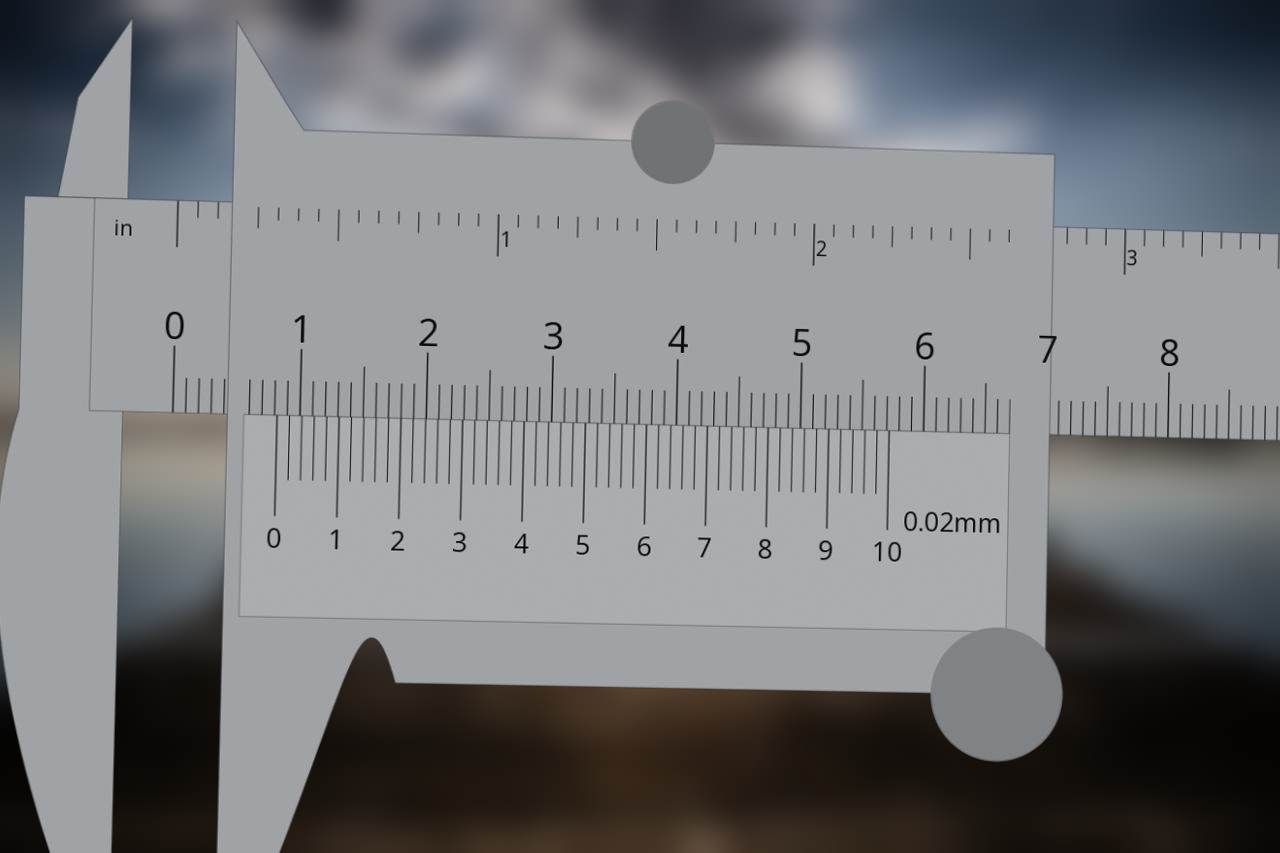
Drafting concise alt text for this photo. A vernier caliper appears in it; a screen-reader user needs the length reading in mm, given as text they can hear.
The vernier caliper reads 8.2 mm
